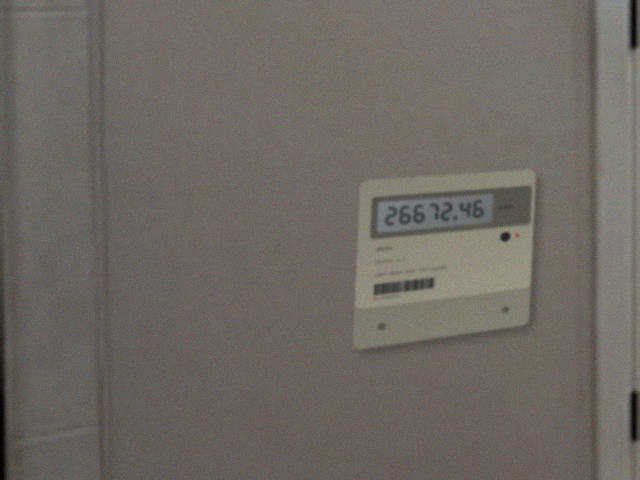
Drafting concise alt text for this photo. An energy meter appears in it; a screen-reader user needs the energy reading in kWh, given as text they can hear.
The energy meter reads 26672.46 kWh
